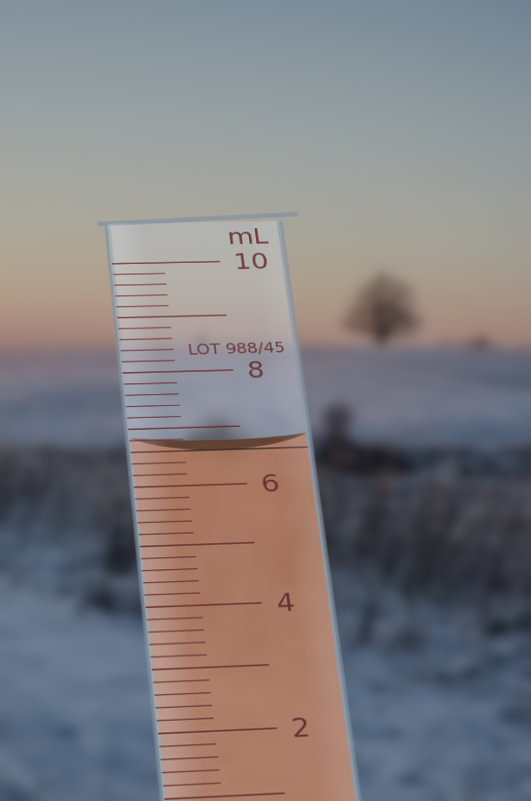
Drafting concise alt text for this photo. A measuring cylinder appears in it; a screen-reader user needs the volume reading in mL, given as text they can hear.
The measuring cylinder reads 6.6 mL
